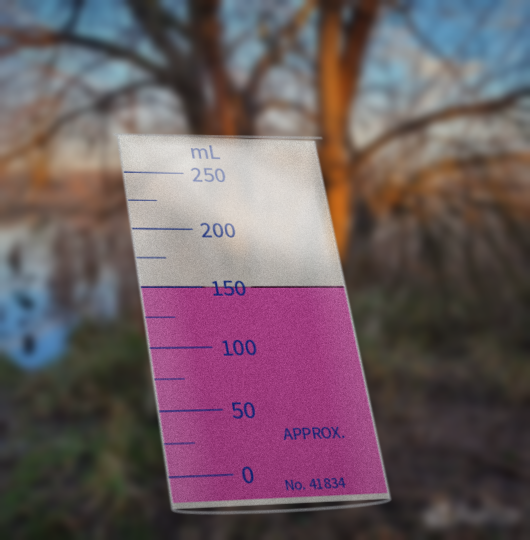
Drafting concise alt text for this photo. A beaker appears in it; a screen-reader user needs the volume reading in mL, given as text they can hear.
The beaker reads 150 mL
